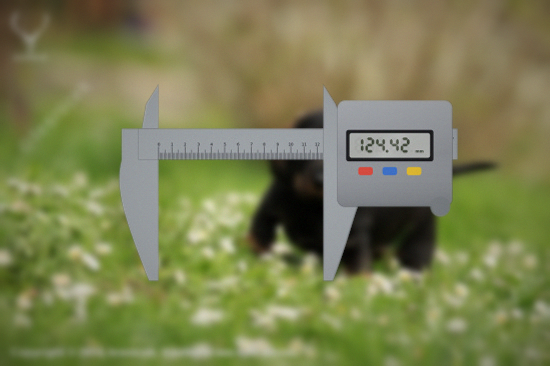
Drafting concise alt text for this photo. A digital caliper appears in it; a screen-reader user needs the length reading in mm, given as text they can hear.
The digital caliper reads 124.42 mm
